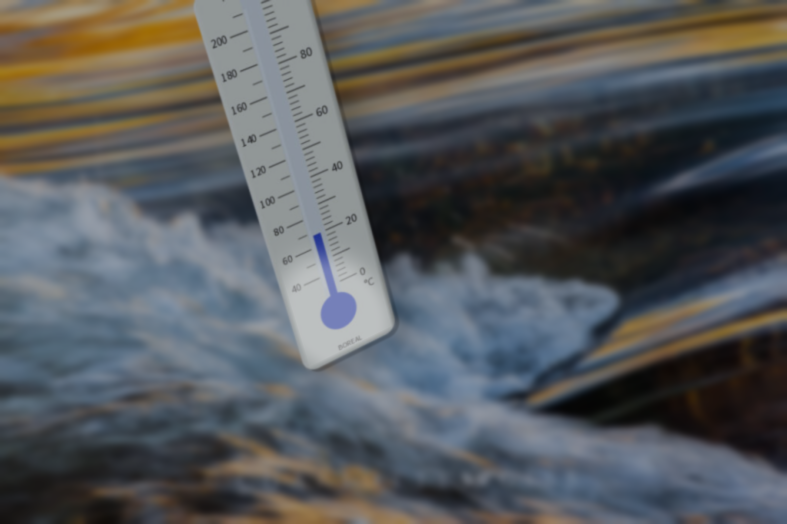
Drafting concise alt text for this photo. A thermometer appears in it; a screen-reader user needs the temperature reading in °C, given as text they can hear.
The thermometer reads 20 °C
